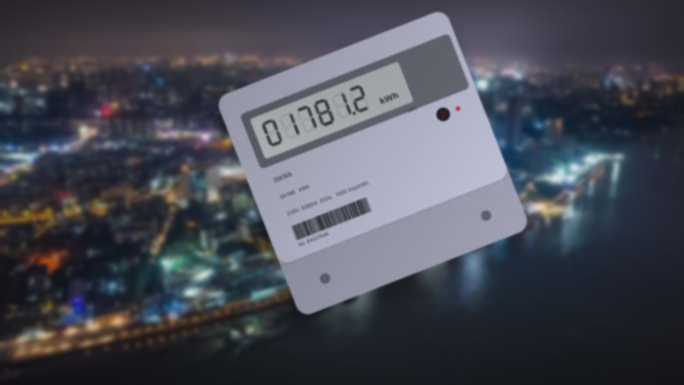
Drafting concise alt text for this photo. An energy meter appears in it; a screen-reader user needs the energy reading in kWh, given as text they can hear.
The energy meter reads 1781.2 kWh
